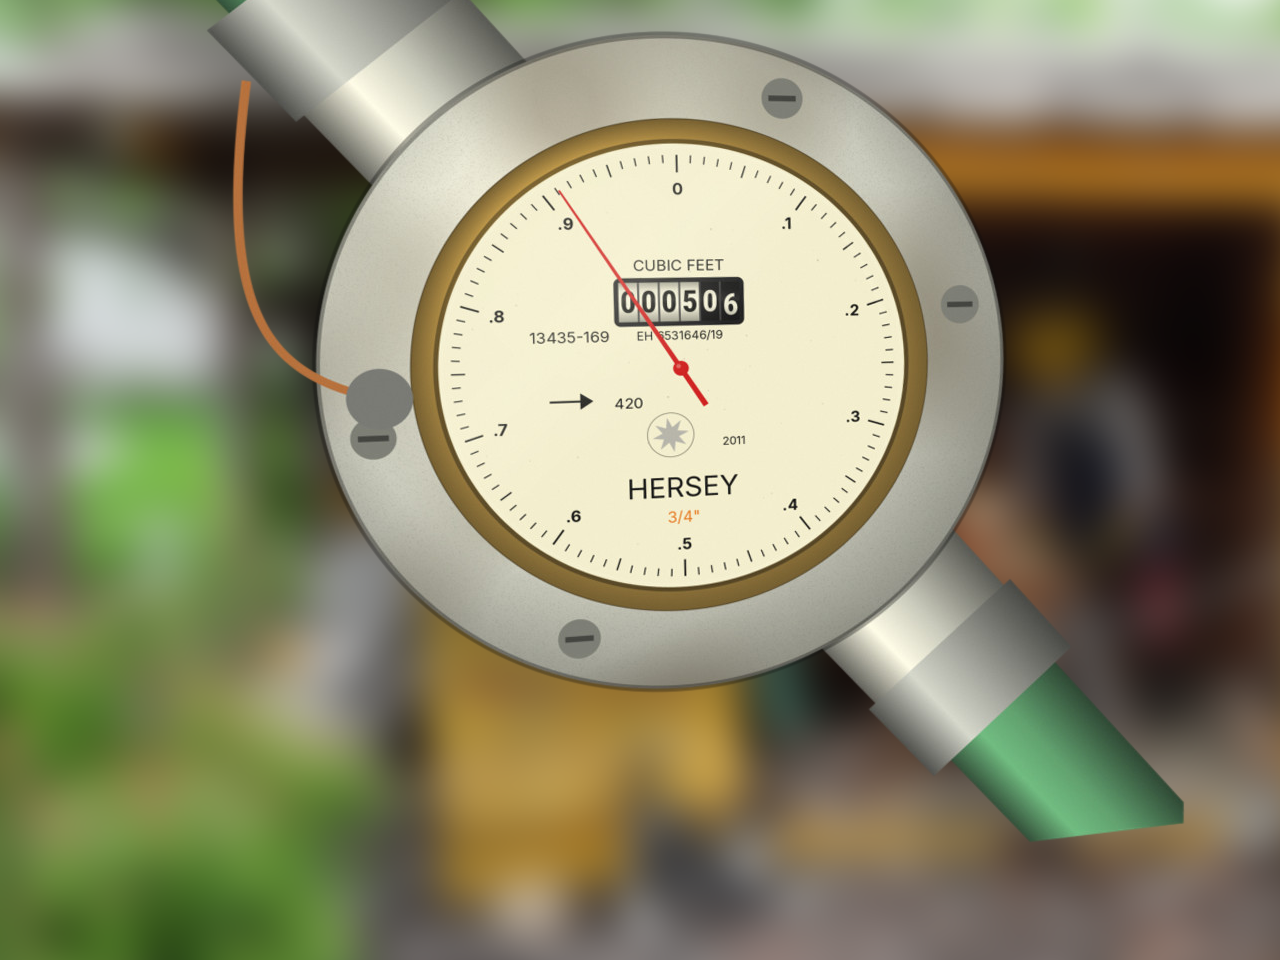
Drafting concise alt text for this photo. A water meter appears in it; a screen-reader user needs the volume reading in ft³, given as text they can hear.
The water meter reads 505.91 ft³
